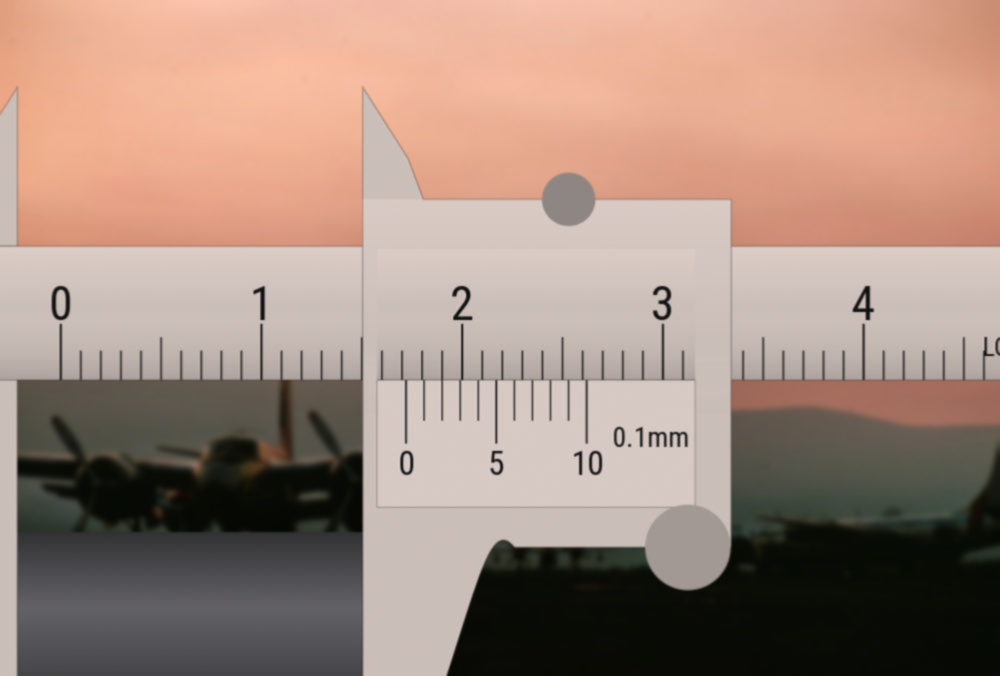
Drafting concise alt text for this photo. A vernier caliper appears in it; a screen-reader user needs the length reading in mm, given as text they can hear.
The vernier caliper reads 17.2 mm
